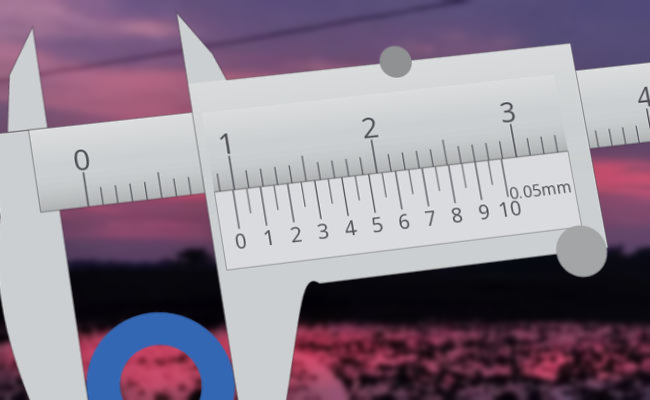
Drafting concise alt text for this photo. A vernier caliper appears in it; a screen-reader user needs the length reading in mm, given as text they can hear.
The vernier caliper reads 9.9 mm
